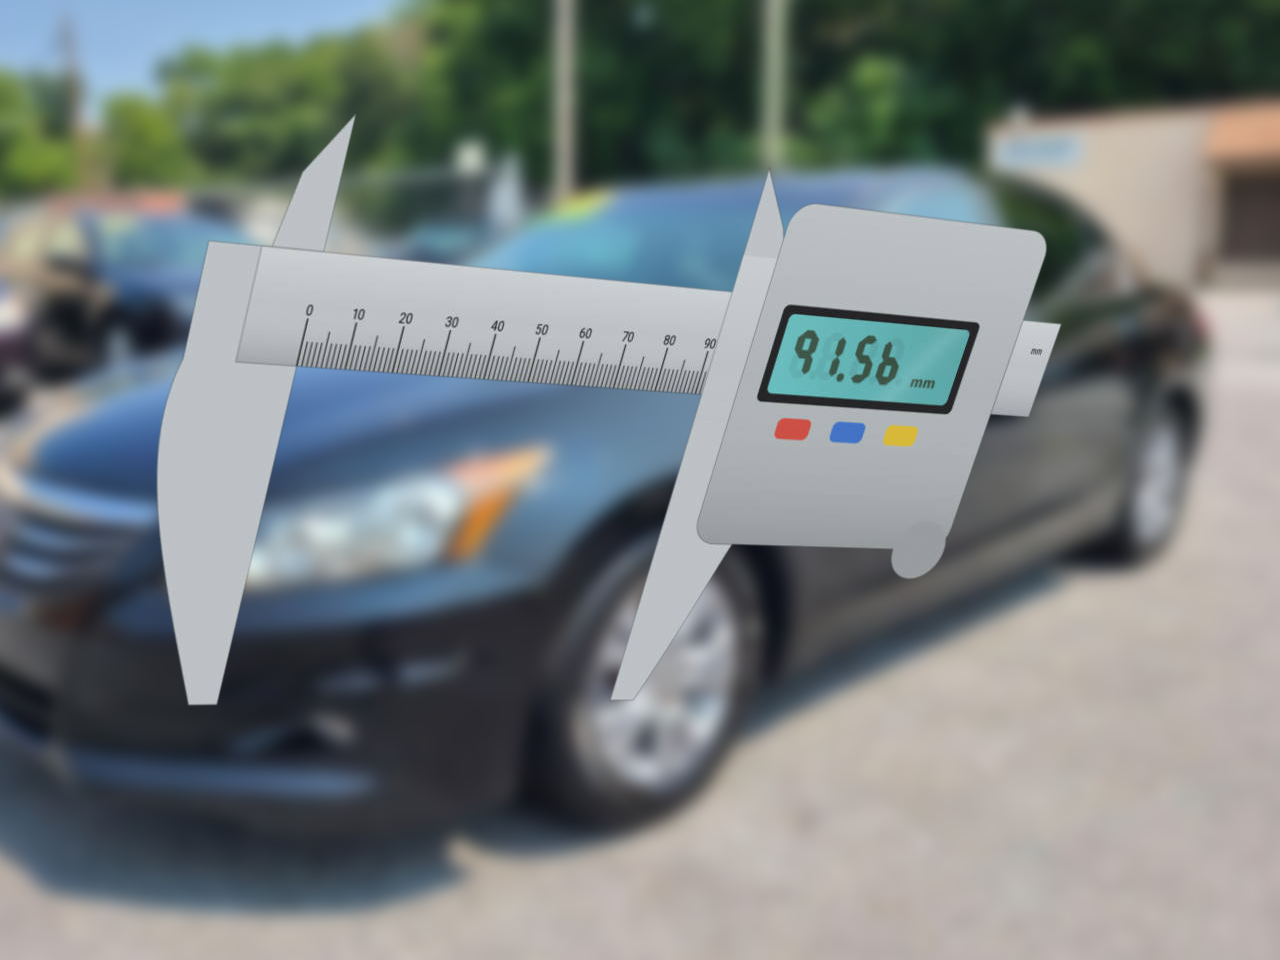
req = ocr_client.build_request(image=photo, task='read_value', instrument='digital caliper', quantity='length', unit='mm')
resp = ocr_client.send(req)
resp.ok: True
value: 91.56 mm
